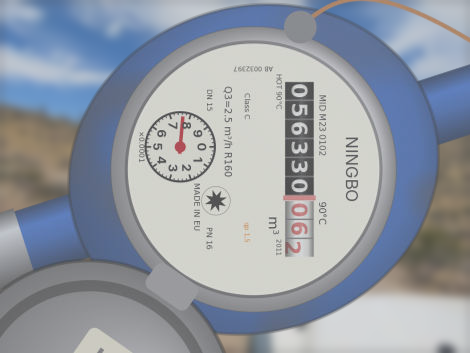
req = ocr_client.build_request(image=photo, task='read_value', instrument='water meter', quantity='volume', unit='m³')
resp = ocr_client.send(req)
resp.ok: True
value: 56330.0617 m³
